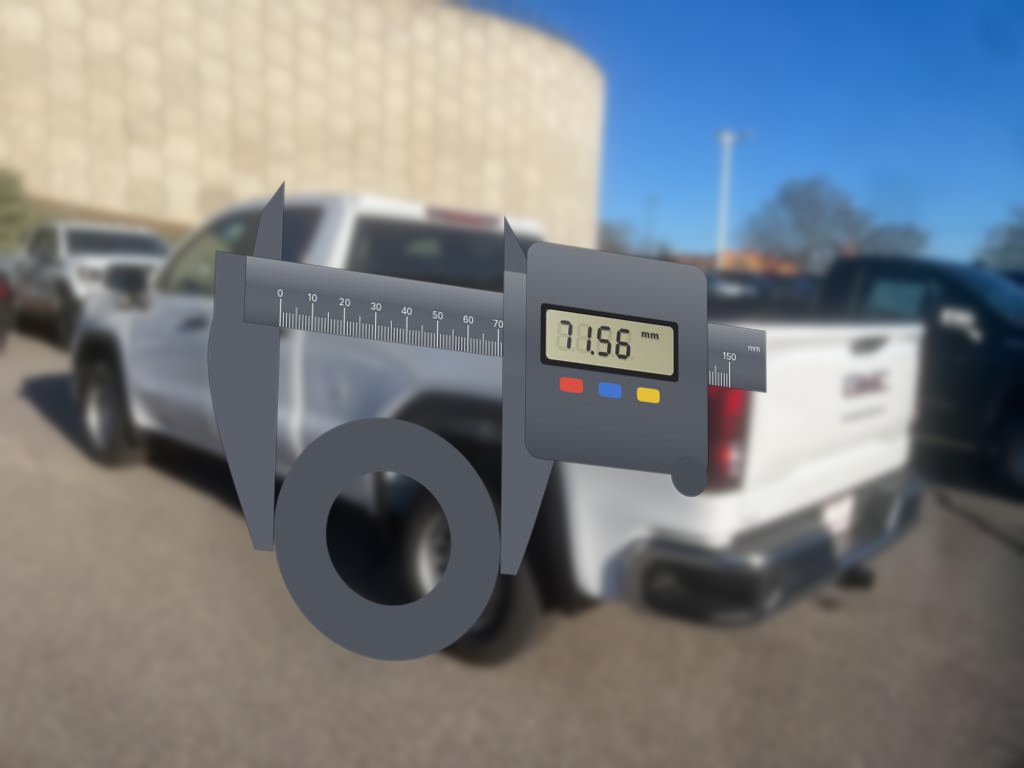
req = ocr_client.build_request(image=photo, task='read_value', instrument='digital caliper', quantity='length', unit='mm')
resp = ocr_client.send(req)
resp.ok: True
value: 71.56 mm
